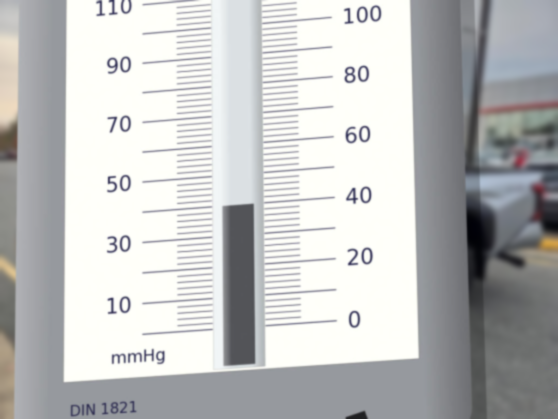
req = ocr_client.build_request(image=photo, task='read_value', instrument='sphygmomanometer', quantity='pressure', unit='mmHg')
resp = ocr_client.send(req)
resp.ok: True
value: 40 mmHg
